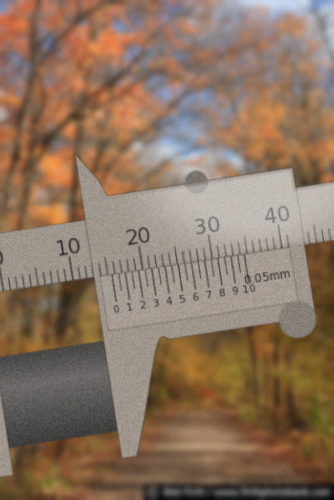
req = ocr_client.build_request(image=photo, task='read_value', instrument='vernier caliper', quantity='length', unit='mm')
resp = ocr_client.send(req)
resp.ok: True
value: 15.6 mm
